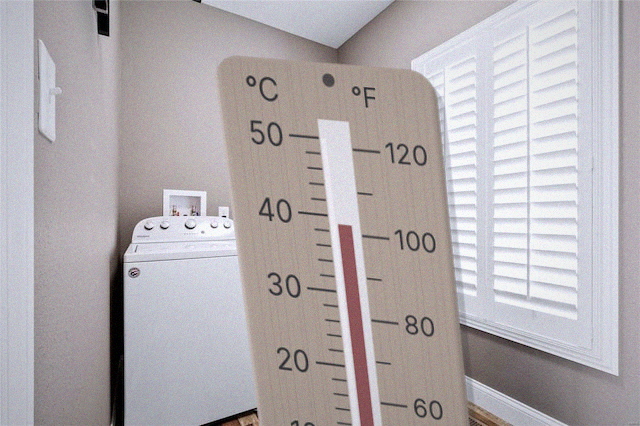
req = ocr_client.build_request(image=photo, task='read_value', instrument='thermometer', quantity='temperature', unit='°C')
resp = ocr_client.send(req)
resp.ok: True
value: 39 °C
